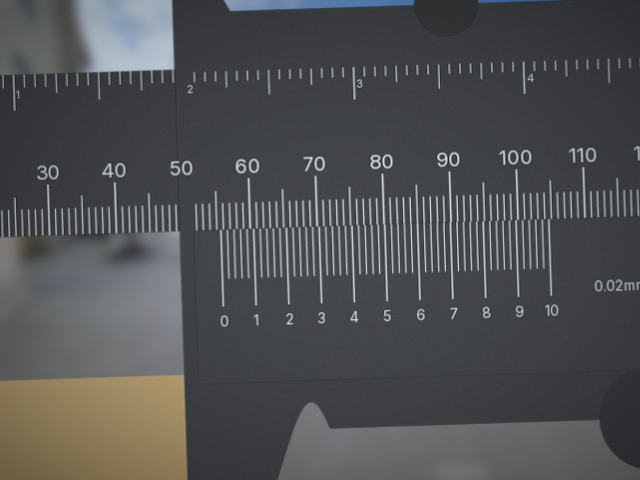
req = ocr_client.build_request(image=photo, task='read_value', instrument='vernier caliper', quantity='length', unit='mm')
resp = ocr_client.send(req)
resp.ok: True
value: 55.6 mm
